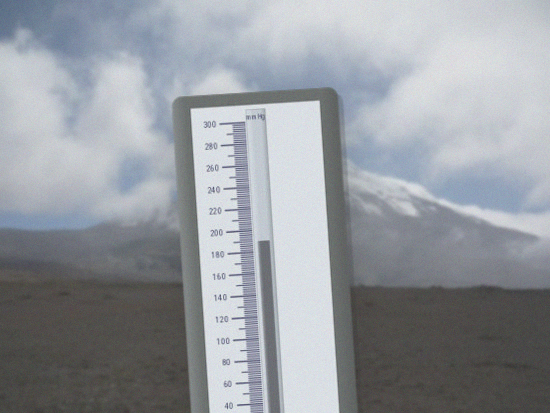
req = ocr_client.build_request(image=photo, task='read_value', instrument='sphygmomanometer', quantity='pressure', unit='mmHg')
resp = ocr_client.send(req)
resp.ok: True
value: 190 mmHg
